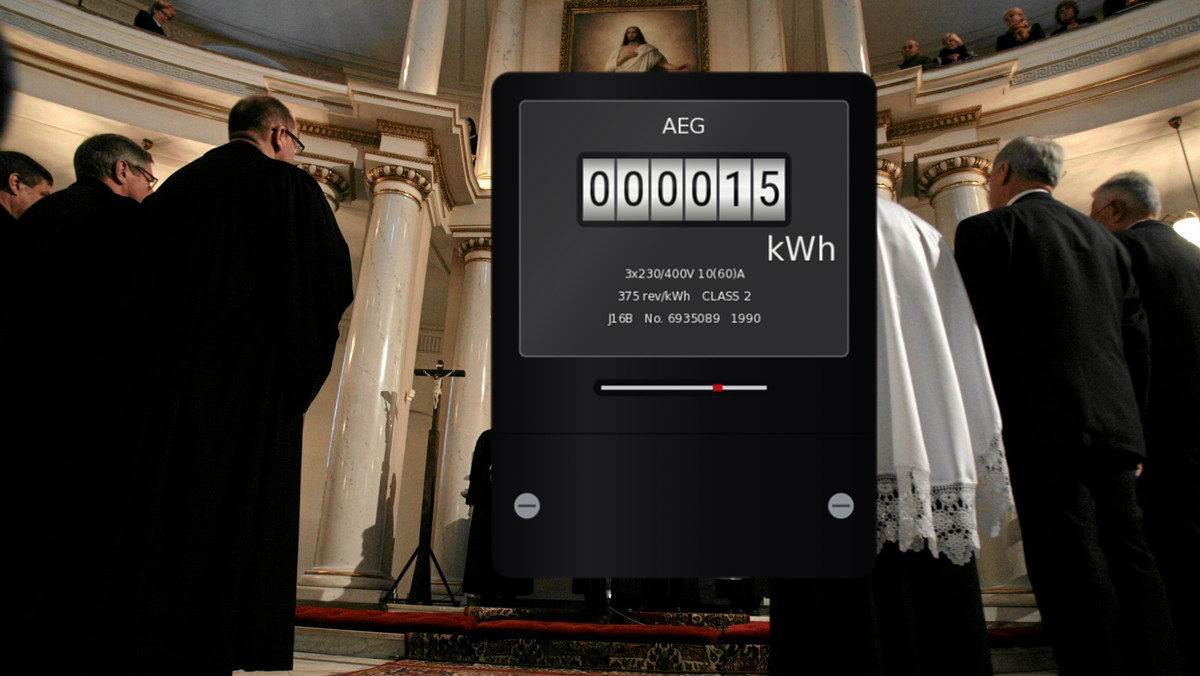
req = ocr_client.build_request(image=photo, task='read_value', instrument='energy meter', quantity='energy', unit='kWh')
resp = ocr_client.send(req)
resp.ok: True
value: 15 kWh
